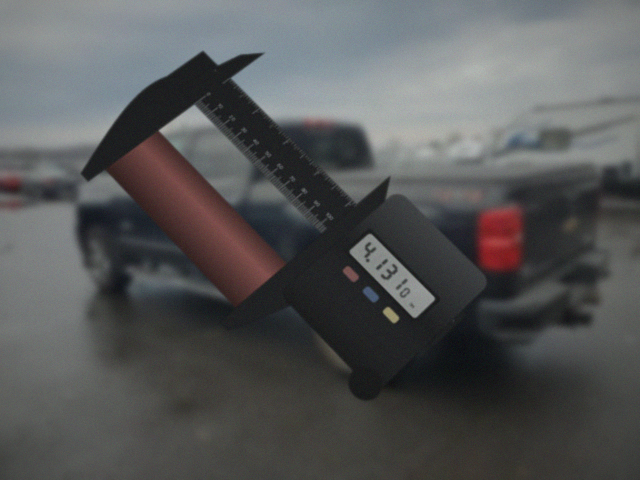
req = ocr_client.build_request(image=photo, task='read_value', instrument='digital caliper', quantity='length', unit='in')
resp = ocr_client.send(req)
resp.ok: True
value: 4.1310 in
